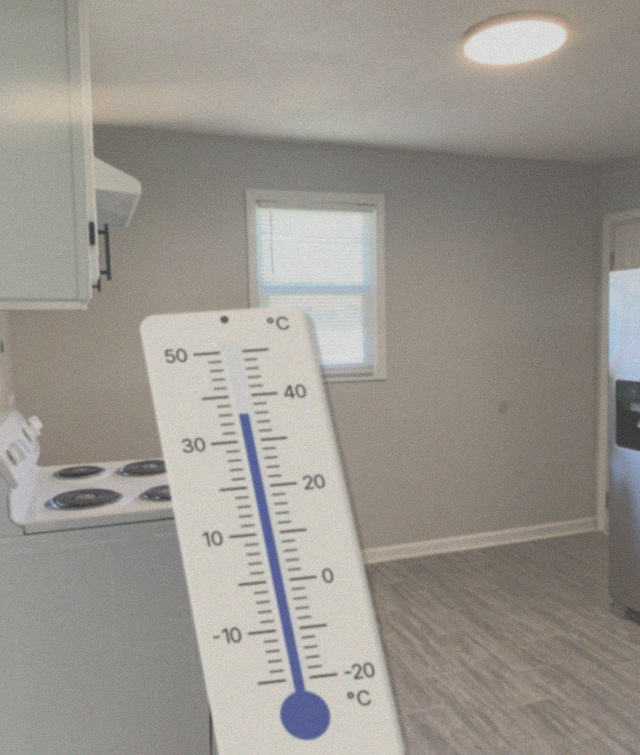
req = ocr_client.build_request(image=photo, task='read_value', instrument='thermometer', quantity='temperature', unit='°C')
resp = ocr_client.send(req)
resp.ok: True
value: 36 °C
